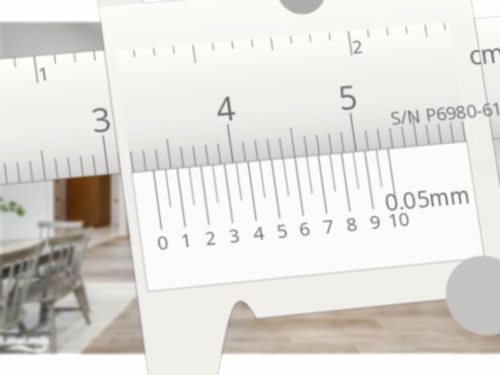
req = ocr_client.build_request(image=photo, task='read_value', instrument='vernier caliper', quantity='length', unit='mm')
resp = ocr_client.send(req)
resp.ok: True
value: 33.6 mm
